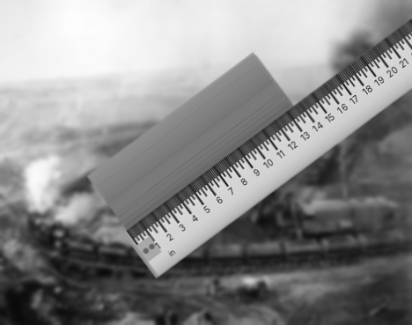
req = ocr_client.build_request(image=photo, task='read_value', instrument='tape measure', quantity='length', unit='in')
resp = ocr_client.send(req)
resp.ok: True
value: 13.5 in
